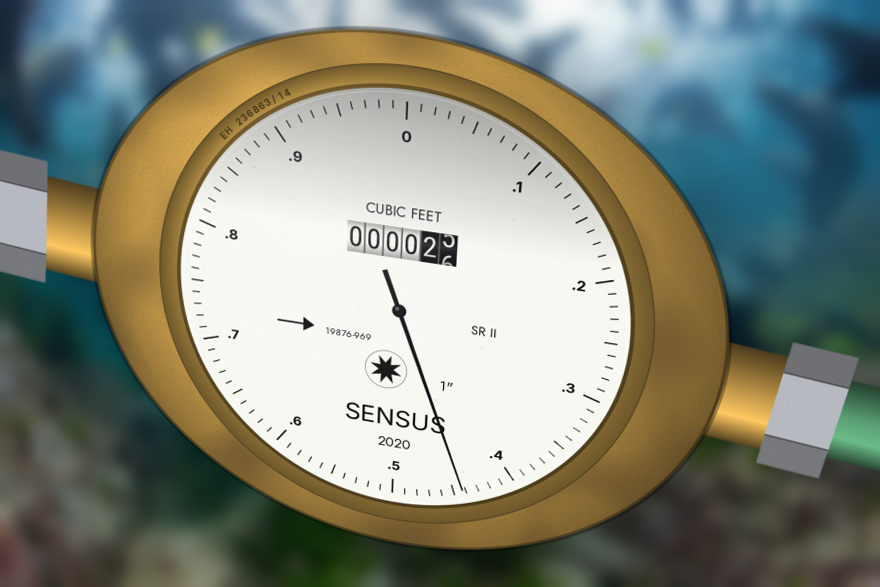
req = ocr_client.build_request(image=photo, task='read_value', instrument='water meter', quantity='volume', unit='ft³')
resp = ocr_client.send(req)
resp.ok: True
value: 25.44 ft³
